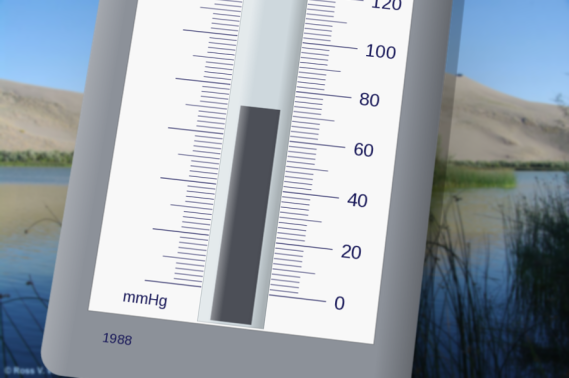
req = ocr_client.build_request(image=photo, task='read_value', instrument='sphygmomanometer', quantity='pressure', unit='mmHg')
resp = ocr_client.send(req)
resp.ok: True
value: 72 mmHg
